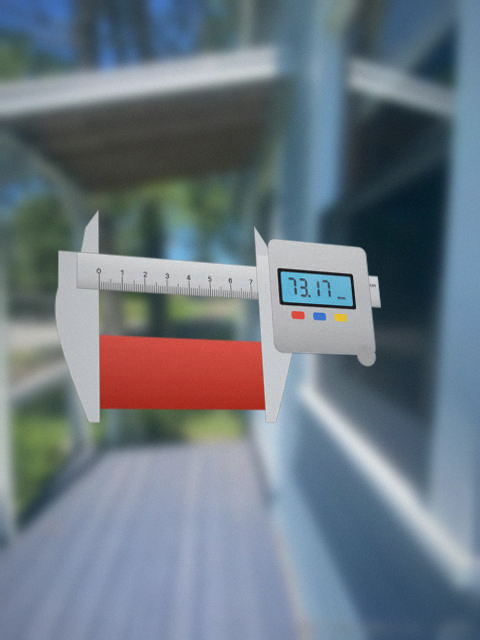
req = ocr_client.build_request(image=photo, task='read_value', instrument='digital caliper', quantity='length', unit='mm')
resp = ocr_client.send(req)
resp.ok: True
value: 73.17 mm
